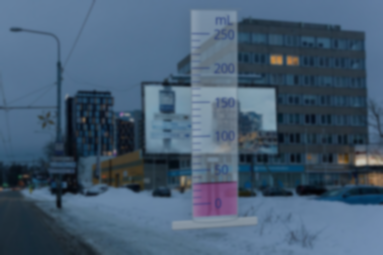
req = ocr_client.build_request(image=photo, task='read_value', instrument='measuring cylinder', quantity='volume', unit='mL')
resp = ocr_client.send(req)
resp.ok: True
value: 30 mL
